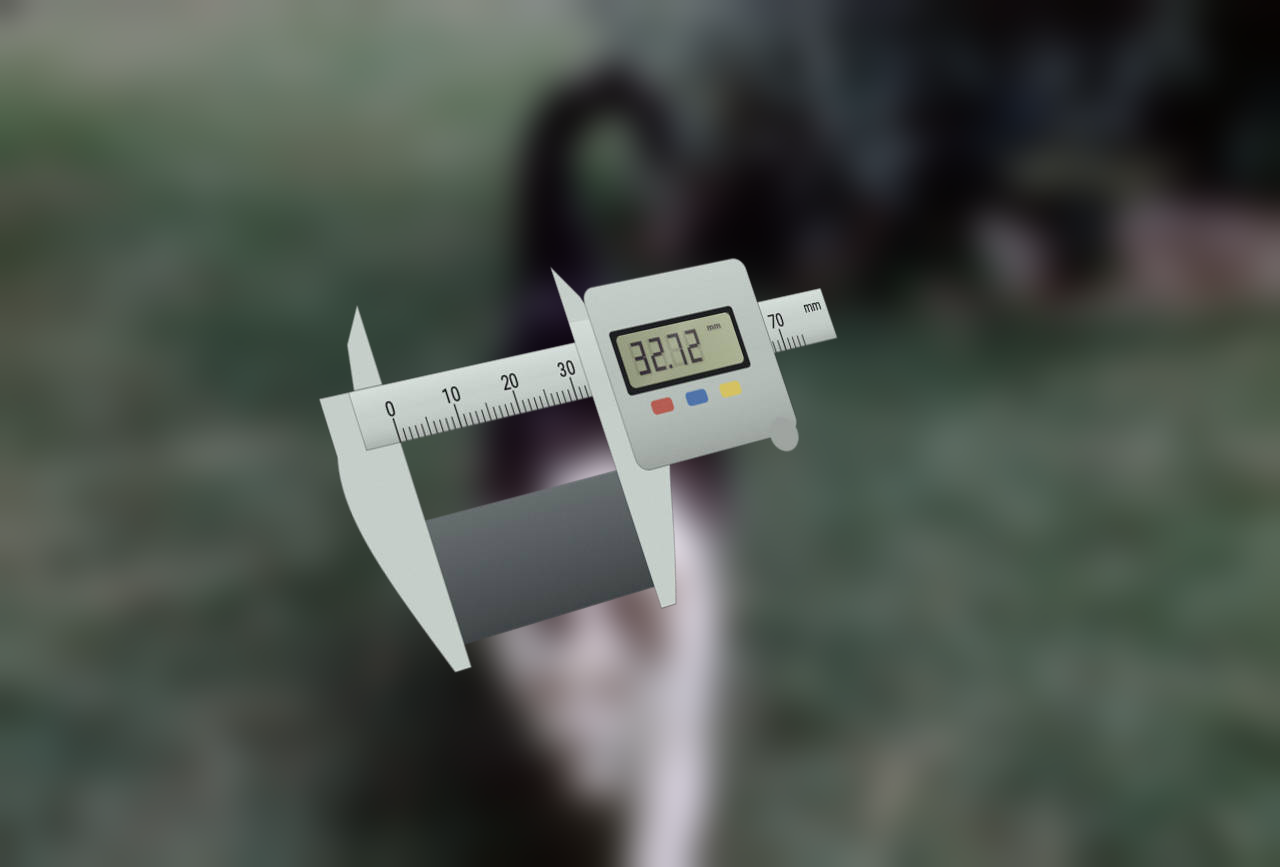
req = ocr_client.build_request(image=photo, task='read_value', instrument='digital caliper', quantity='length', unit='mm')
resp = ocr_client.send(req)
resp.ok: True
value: 32.72 mm
